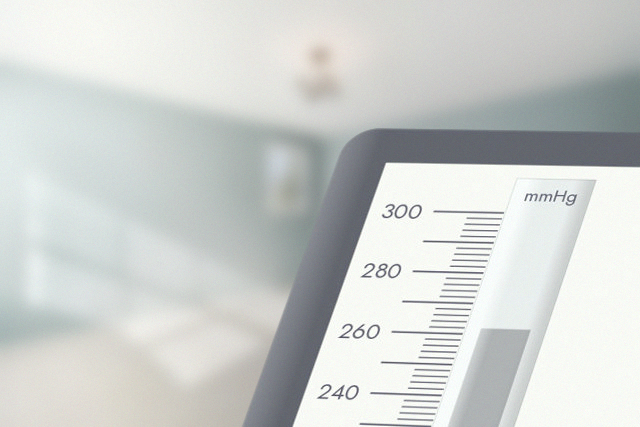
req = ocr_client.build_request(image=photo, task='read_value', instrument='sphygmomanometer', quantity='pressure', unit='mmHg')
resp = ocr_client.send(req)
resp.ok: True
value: 262 mmHg
